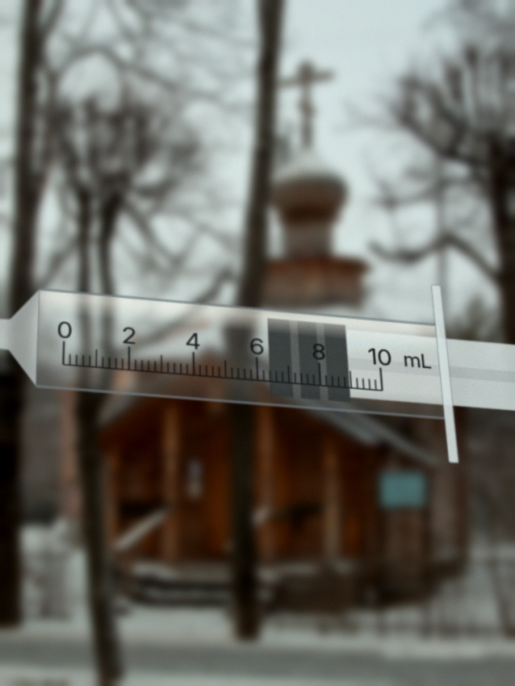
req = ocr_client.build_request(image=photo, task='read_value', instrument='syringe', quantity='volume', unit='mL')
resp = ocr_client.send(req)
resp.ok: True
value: 6.4 mL
